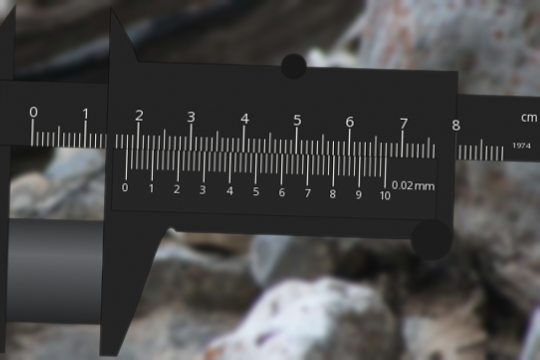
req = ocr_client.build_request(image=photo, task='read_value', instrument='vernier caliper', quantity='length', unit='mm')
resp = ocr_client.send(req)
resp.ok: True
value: 18.0 mm
